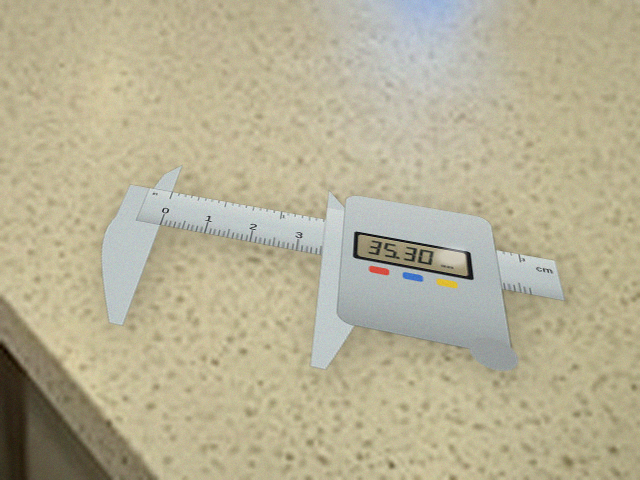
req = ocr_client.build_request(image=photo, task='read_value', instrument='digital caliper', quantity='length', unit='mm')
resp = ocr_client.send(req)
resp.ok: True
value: 35.30 mm
